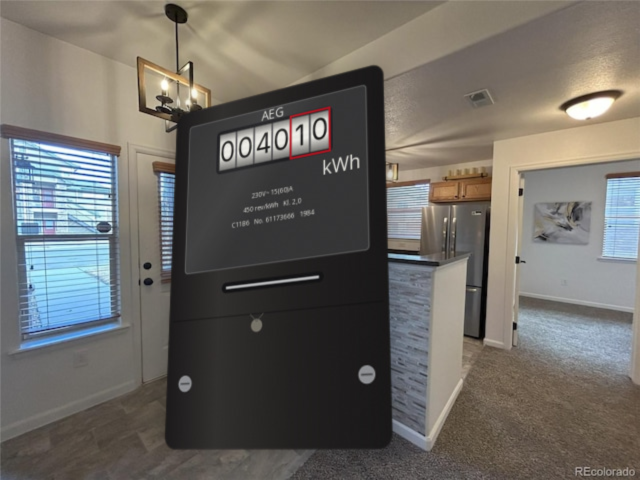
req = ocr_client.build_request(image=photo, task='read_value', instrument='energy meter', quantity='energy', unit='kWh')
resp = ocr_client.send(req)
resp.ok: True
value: 40.10 kWh
